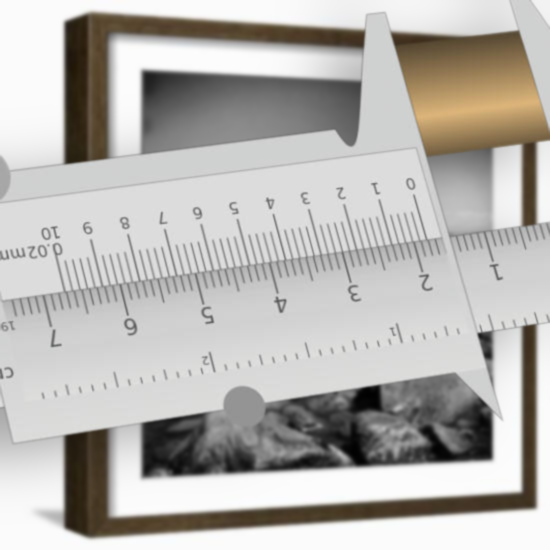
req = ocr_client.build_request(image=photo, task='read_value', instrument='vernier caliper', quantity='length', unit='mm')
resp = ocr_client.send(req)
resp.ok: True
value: 18.2 mm
